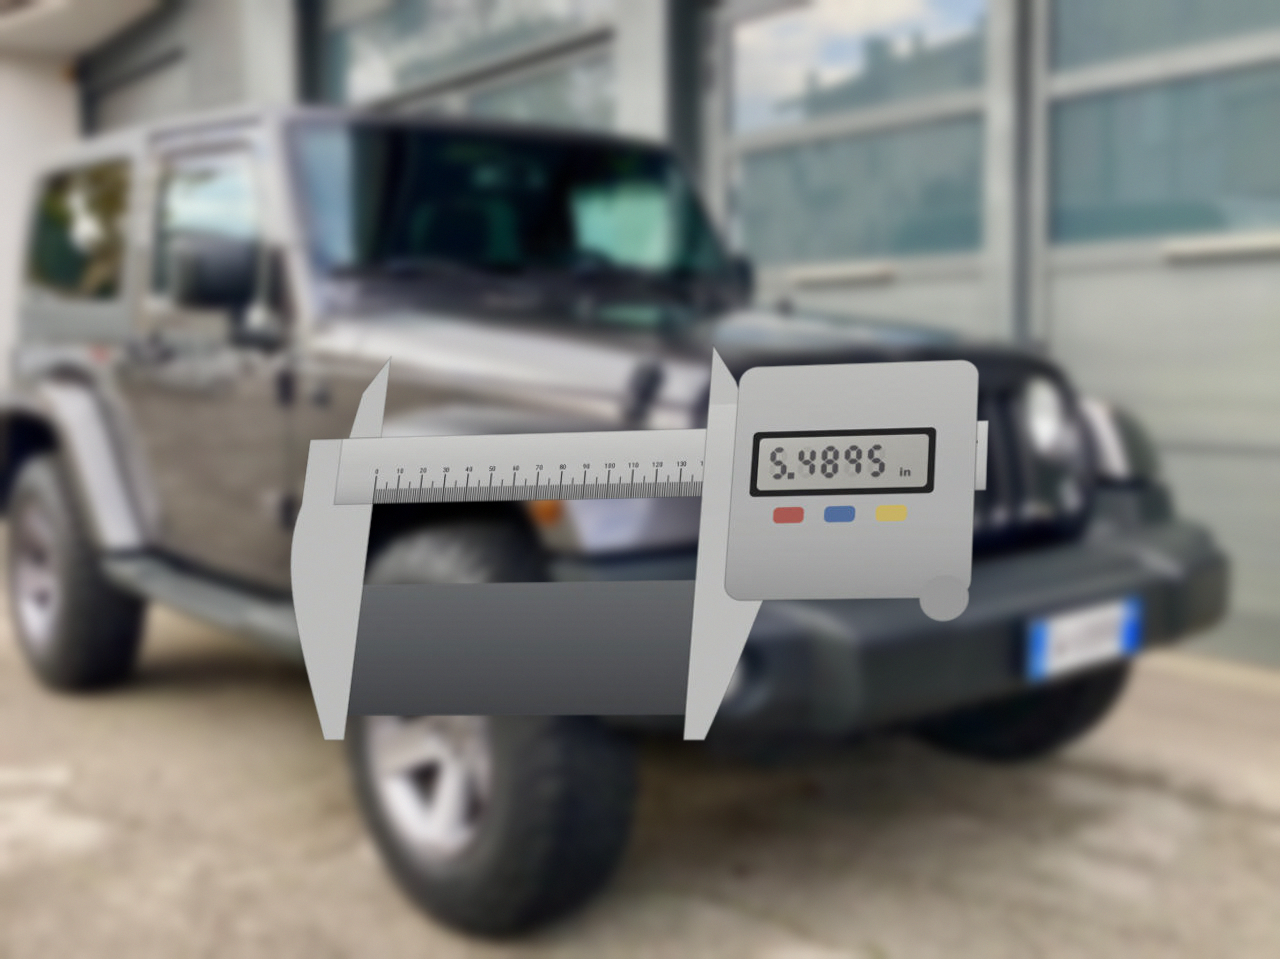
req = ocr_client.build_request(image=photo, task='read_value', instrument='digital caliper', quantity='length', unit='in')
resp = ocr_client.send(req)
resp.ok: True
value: 5.4895 in
